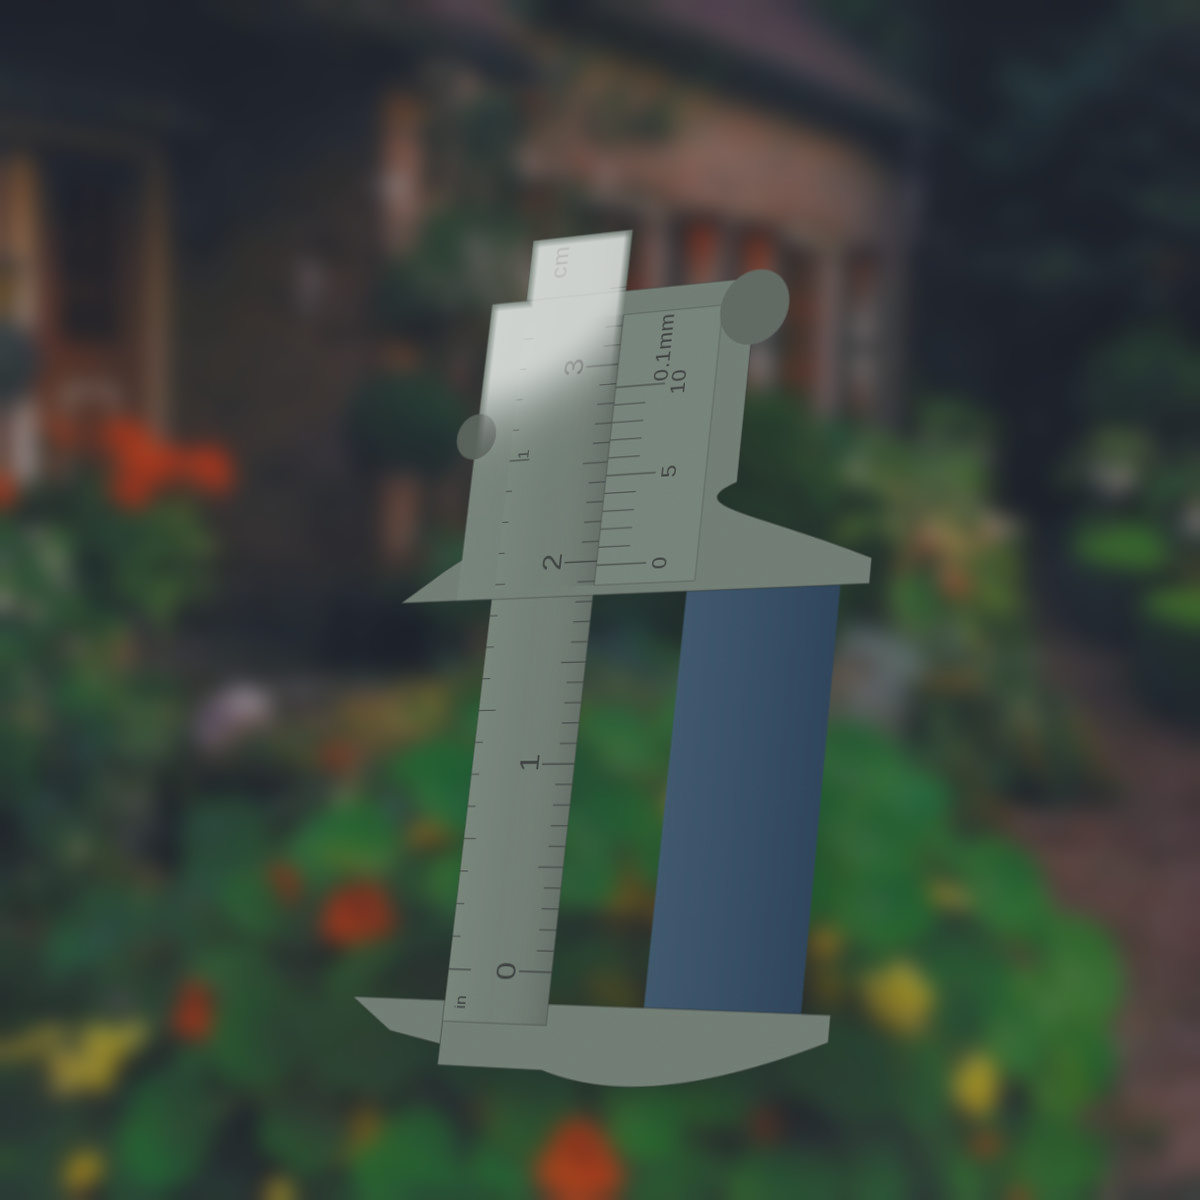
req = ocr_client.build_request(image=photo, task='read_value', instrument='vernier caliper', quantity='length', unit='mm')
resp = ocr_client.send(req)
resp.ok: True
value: 19.8 mm
